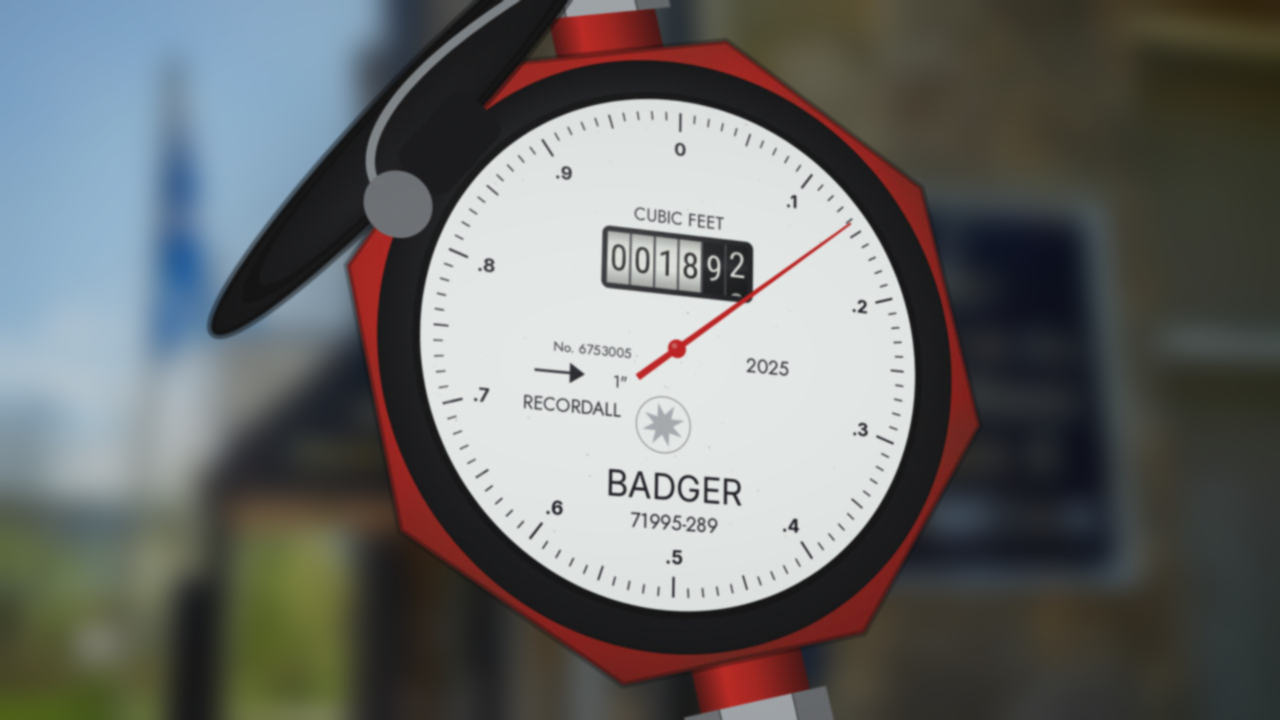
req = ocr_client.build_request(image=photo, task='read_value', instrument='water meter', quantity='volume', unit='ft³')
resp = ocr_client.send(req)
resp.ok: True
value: 1892.14 ft³
